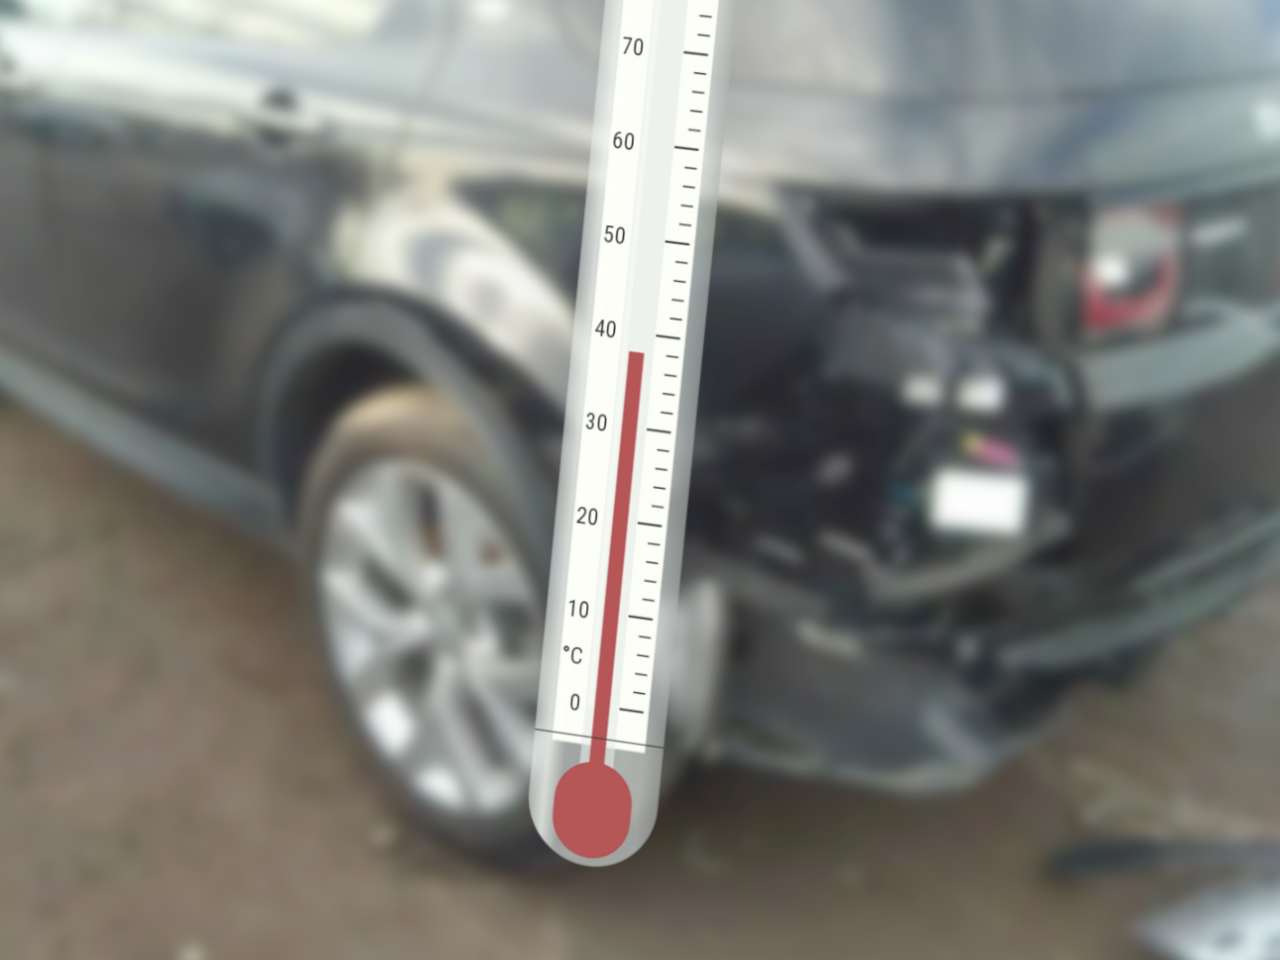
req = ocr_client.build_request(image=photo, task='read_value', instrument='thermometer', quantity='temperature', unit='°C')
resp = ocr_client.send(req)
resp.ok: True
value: 38 °C
